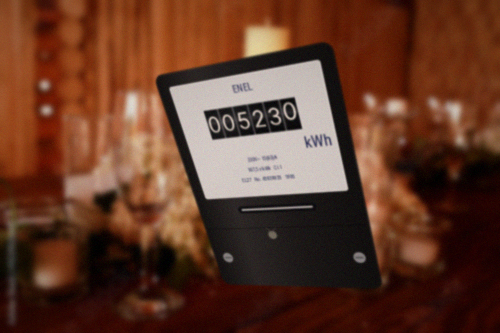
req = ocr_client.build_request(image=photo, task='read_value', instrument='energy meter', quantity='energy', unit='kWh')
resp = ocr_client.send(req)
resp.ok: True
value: 5230 kWh
